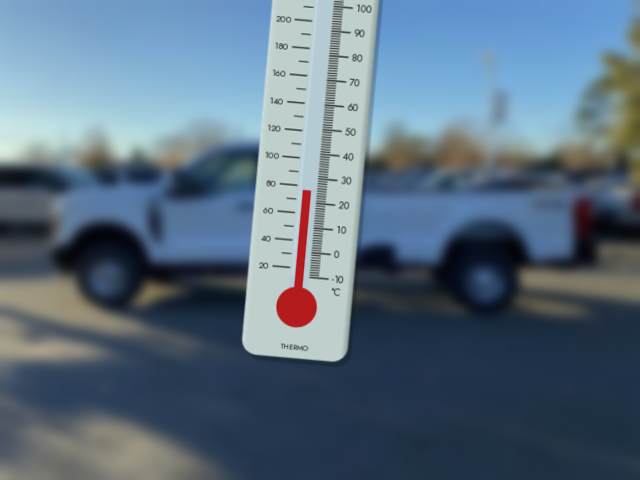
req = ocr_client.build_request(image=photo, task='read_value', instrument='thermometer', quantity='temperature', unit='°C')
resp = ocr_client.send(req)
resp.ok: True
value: 25 °C
